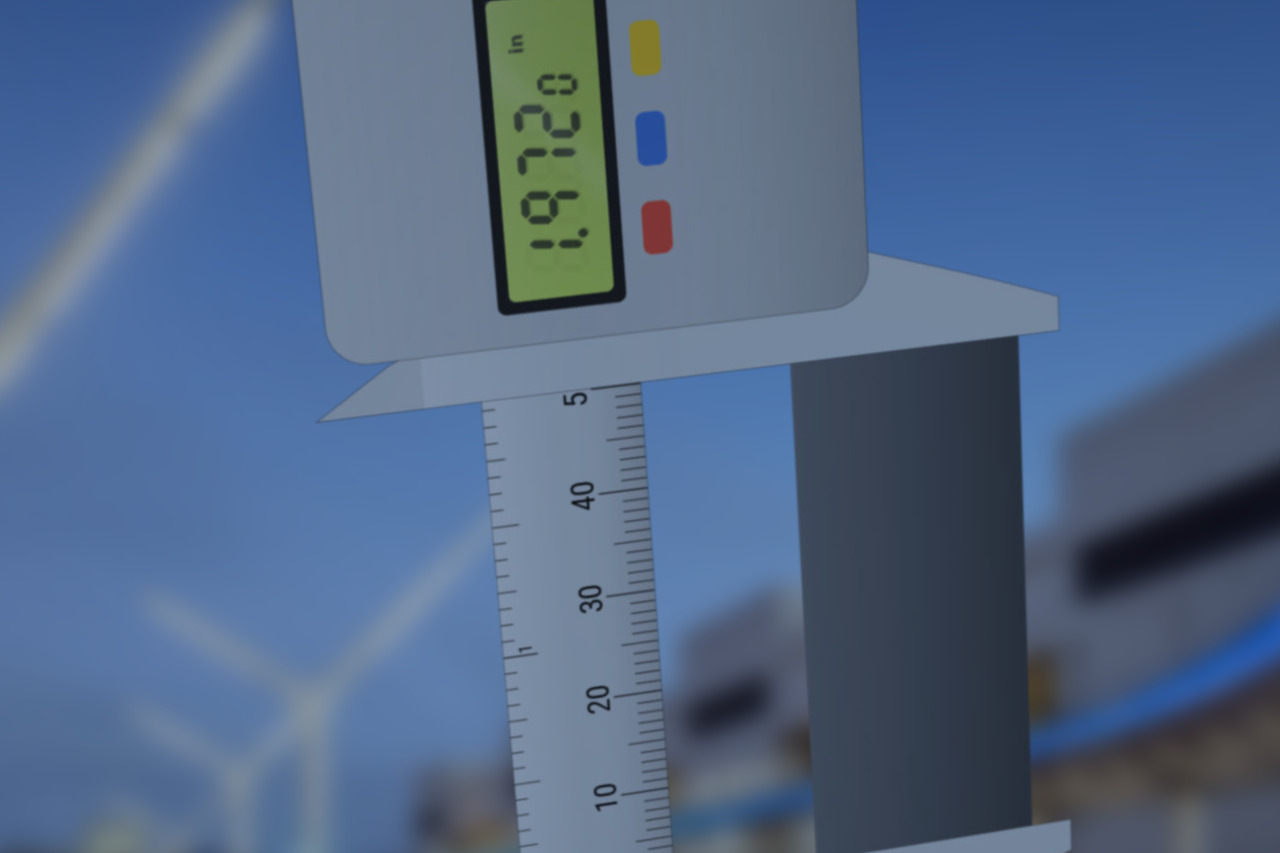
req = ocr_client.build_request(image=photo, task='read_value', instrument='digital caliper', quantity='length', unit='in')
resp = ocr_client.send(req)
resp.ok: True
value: 1.9720 in
